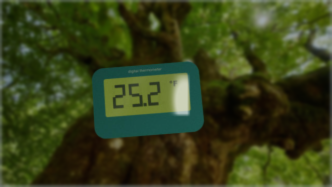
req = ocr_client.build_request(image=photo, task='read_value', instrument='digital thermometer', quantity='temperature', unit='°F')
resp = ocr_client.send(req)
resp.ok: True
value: 25.2 °F
